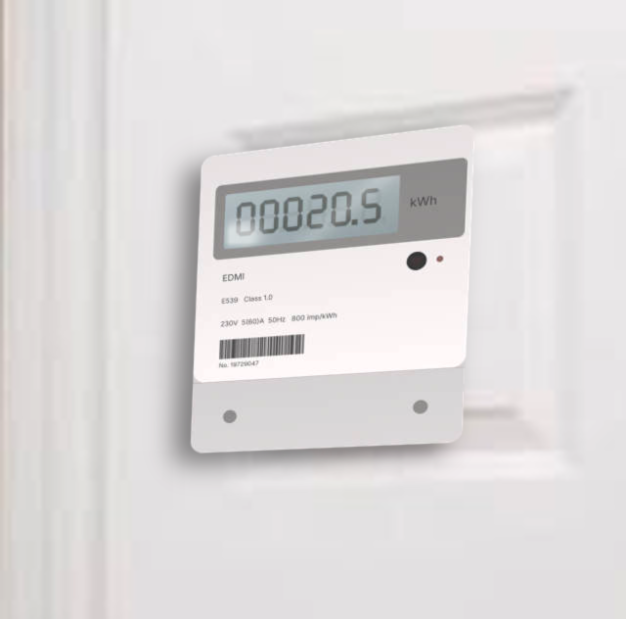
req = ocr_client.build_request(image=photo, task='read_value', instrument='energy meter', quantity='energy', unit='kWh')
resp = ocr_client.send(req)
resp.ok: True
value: 20.5 kWh
